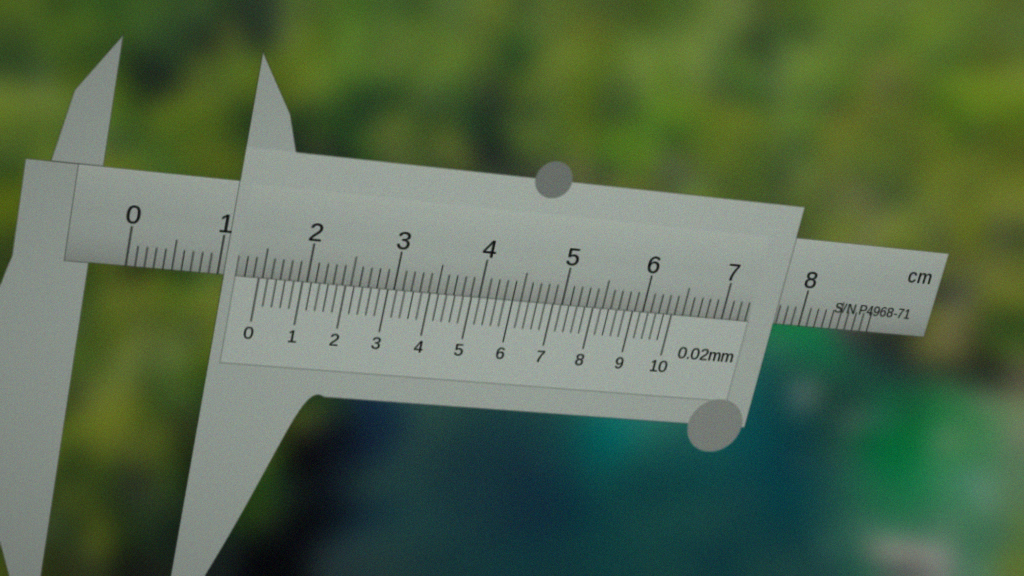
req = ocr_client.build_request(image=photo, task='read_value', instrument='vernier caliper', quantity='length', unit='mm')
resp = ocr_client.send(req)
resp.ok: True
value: 14.6 mm
